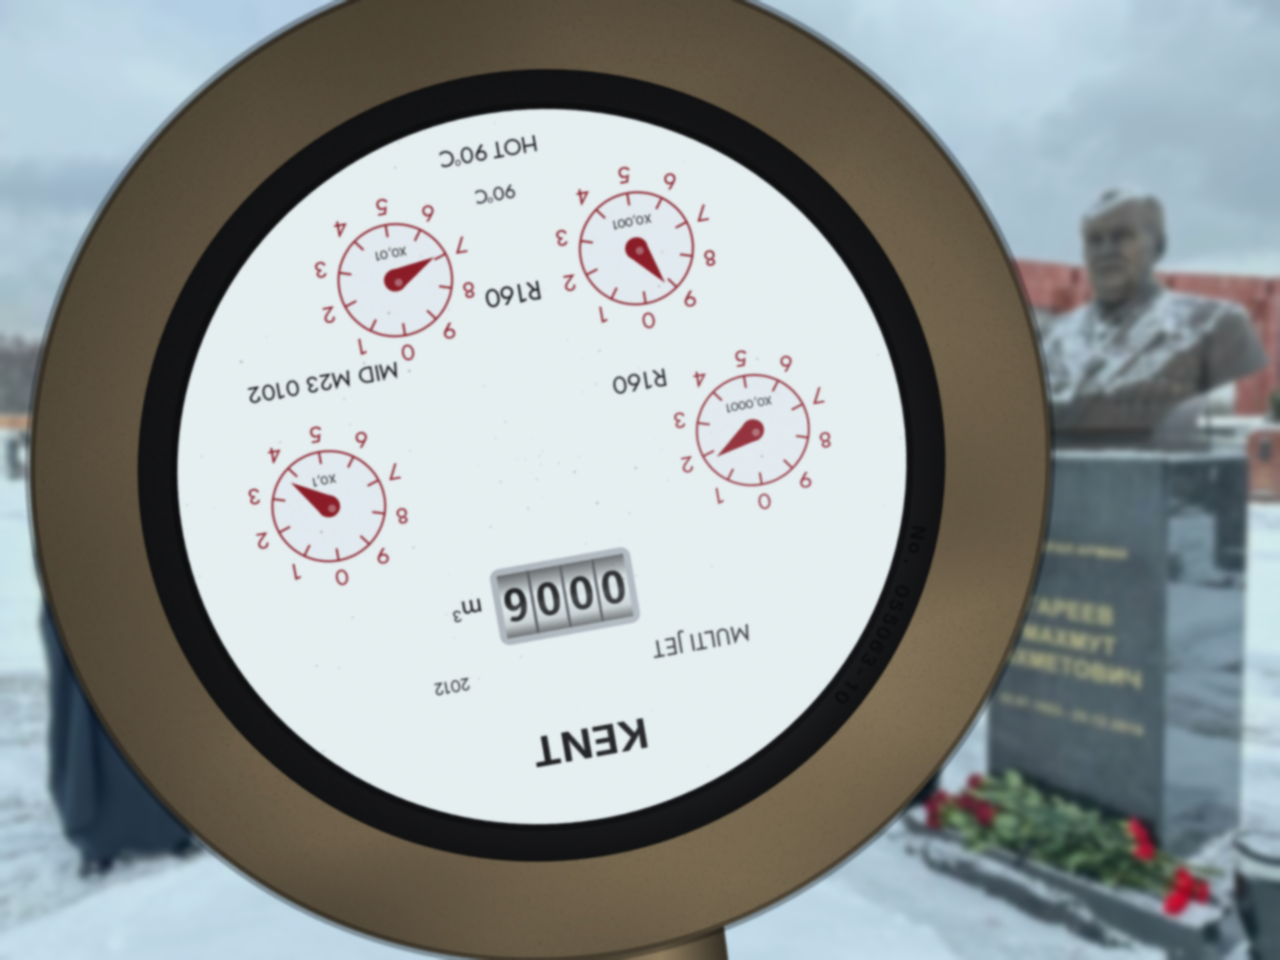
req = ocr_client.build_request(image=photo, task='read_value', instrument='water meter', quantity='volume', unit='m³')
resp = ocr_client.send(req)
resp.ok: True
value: 6.3691 m³
